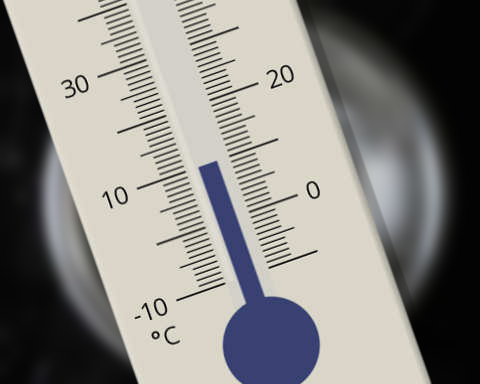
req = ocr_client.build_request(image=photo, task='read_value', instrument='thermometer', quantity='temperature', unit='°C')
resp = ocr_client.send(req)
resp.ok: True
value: 10 °C
